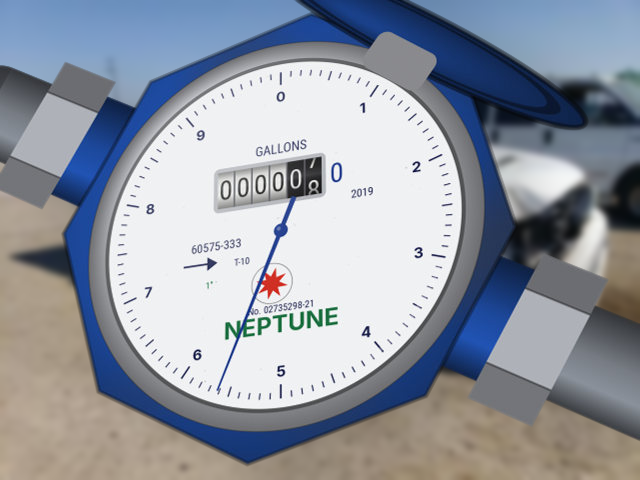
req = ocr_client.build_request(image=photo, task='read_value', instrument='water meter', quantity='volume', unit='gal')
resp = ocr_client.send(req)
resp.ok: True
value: 75.6 gal
